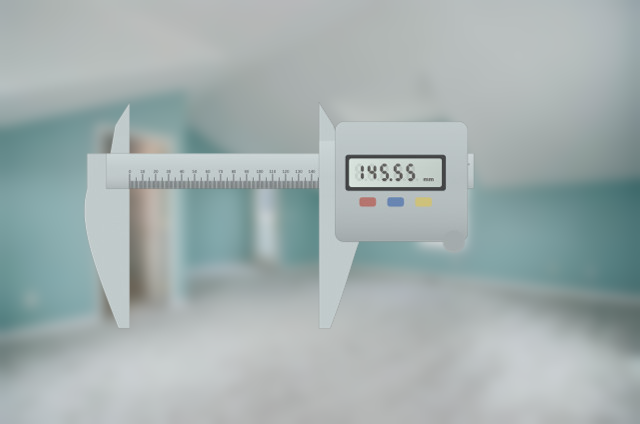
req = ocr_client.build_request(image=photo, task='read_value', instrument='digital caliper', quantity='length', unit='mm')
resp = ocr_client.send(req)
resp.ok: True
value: 145.55 mm
